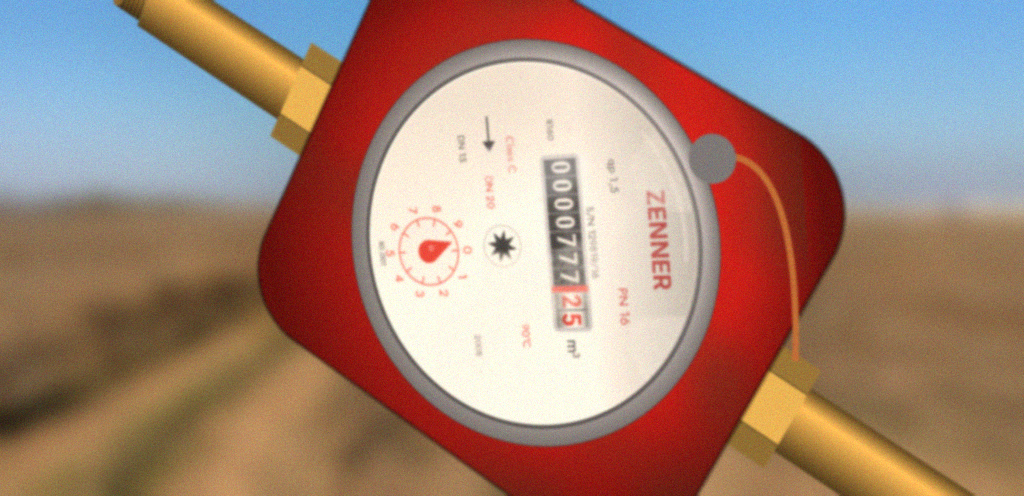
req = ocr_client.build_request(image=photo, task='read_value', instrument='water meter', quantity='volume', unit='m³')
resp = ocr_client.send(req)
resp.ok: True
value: 777.249 m³
